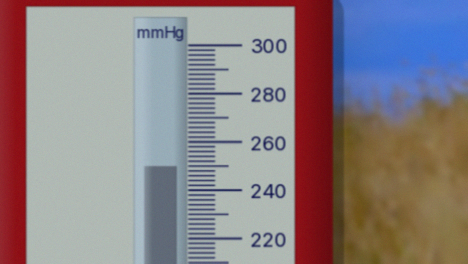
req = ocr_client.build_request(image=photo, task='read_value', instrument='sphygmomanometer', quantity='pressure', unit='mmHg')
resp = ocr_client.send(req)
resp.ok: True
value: 250 mmHg
